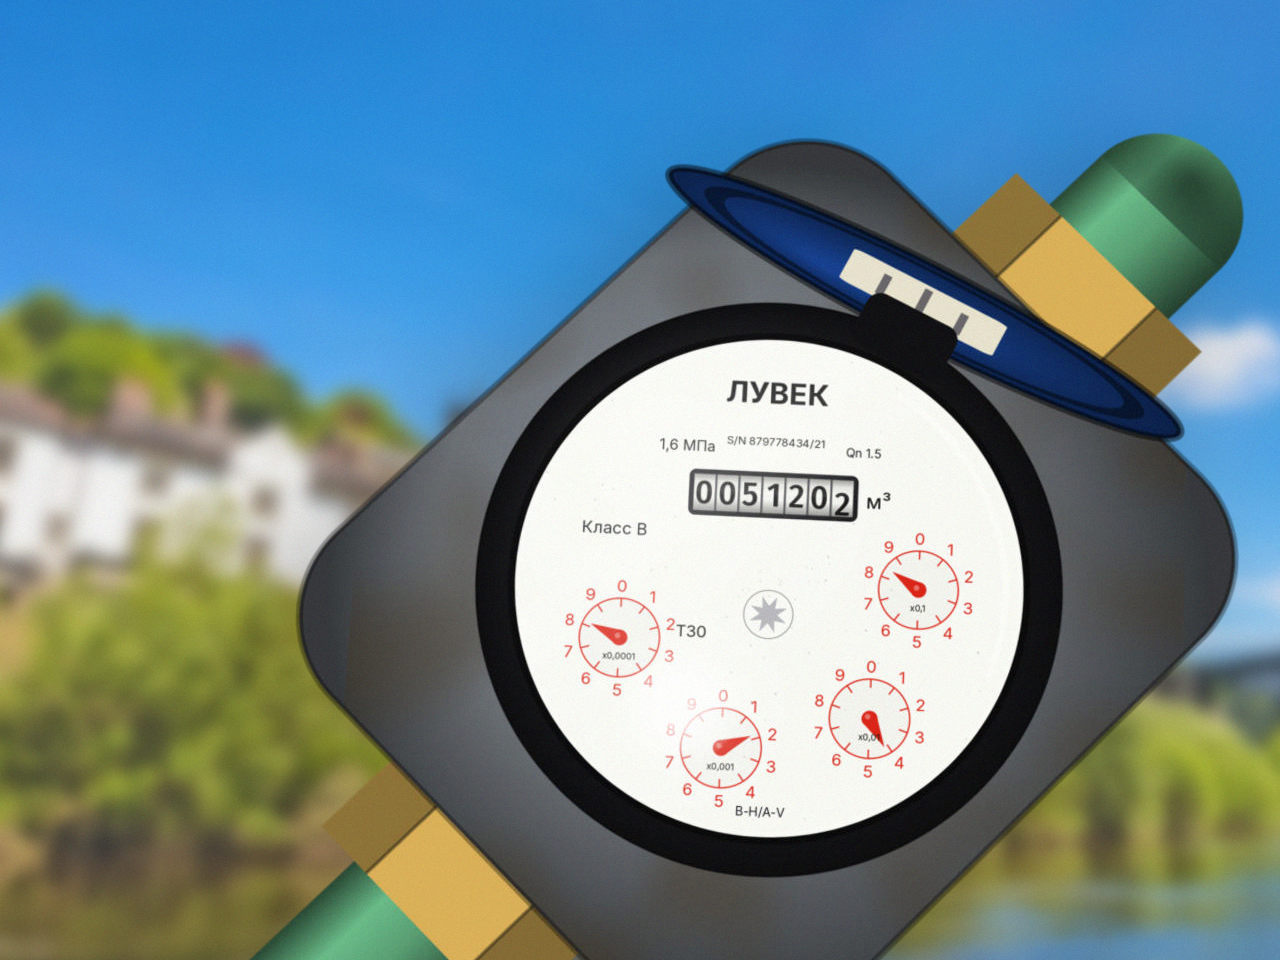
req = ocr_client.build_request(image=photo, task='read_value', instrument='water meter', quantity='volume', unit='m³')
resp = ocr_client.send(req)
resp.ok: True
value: 51201.8418 m³
